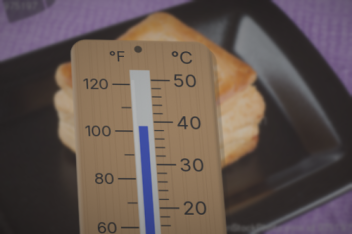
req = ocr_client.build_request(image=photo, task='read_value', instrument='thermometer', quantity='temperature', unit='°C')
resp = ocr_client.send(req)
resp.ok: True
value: 39 °C
